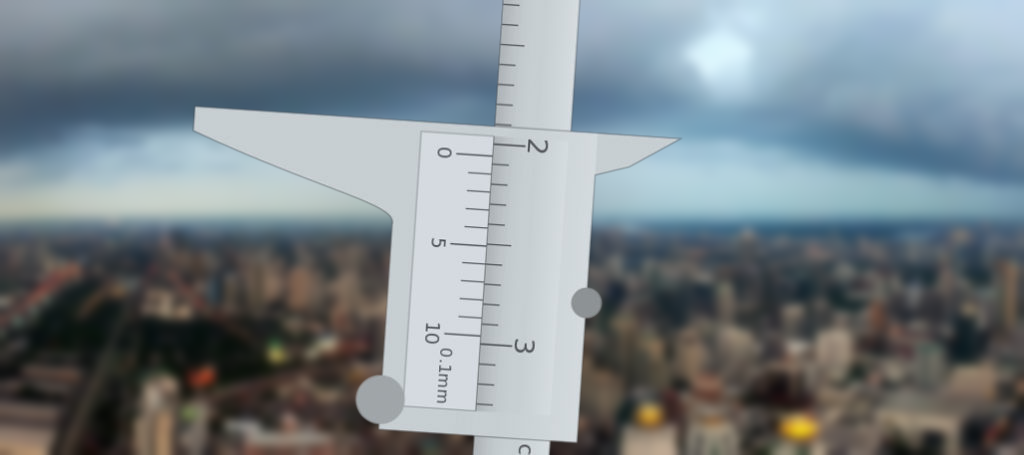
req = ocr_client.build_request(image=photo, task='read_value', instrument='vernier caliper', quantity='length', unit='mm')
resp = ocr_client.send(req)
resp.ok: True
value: 20.6 mm
